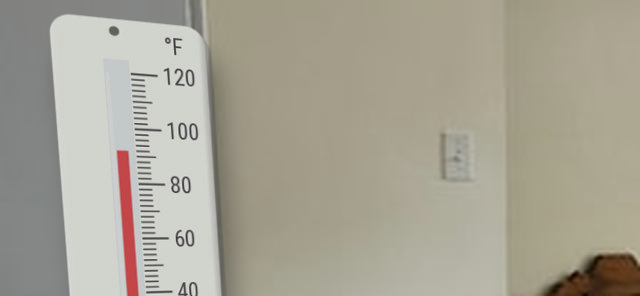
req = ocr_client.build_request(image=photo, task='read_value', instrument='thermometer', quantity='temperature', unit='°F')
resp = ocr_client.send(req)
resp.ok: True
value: 92 °F
